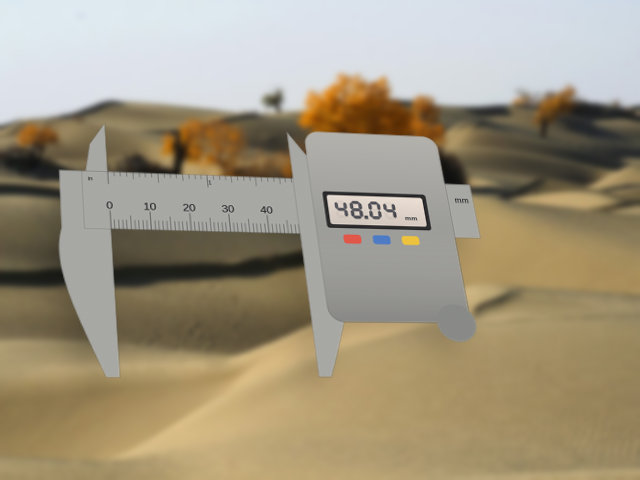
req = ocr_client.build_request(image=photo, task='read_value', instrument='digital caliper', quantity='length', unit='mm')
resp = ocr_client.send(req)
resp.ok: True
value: 48.04 mm
